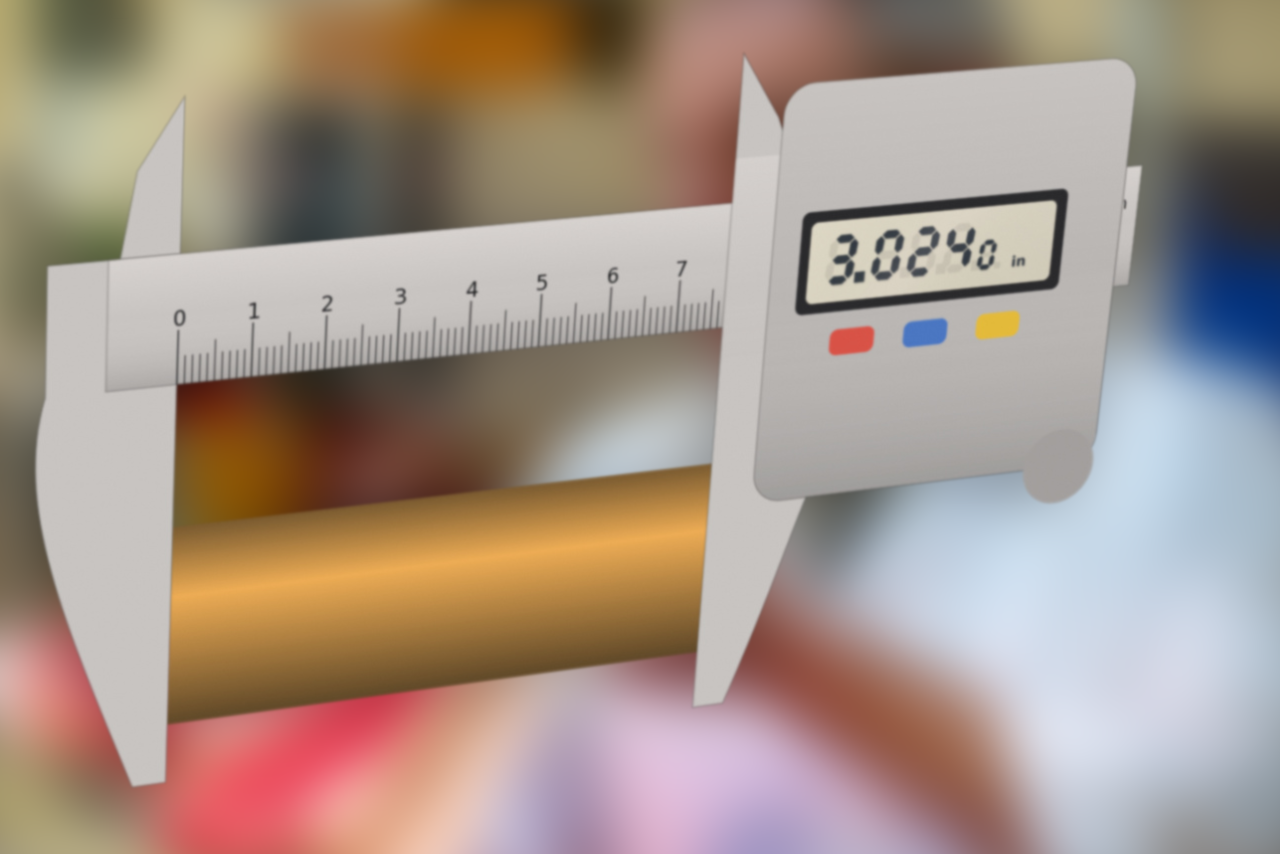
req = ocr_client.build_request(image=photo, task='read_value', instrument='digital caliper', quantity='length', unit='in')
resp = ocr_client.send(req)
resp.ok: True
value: 3.0240 in
